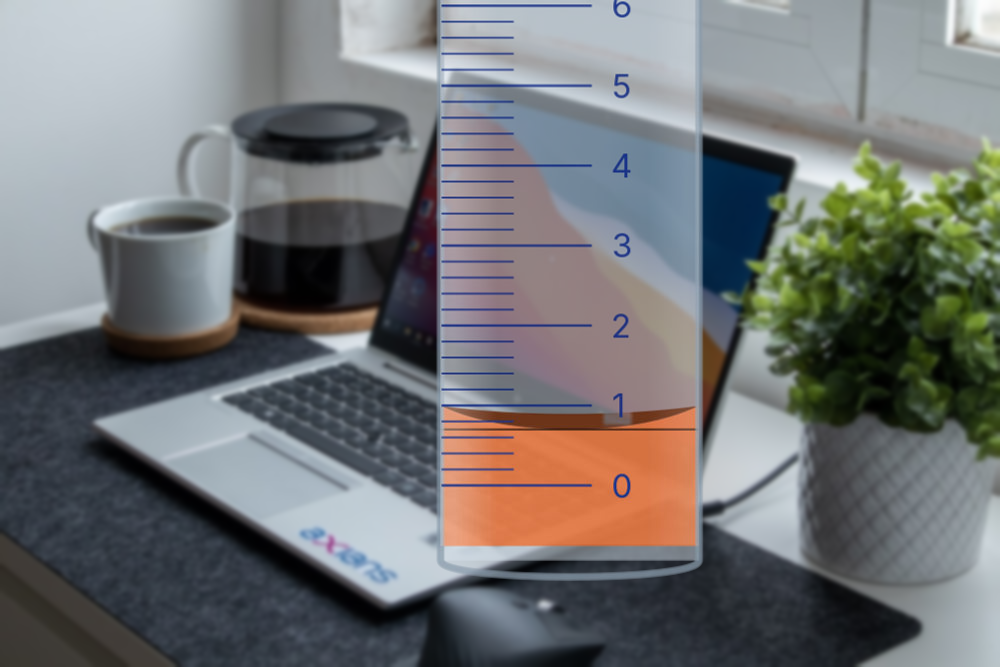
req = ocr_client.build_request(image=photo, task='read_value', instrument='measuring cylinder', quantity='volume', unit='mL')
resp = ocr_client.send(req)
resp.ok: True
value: 0.7 mL
